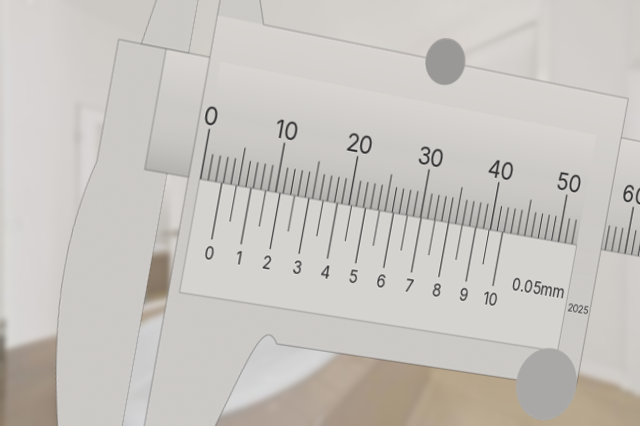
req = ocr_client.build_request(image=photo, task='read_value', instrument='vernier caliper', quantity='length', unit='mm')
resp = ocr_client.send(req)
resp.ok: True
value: 2.8 mm
